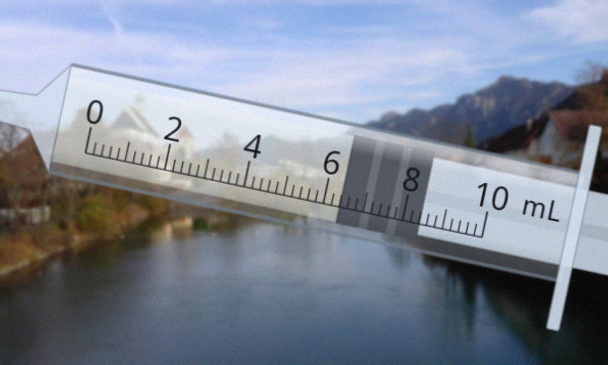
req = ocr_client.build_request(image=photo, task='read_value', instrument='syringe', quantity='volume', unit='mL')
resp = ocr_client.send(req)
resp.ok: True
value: 6.4 mL
